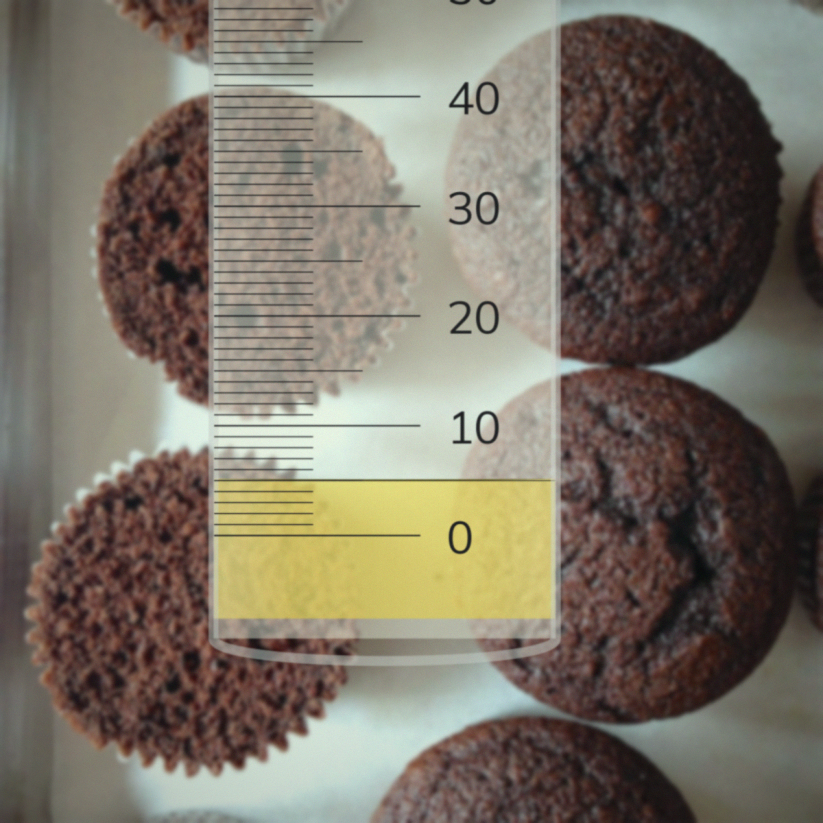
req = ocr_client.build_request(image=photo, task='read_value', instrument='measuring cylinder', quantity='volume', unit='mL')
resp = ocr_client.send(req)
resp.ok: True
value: 5 mL
